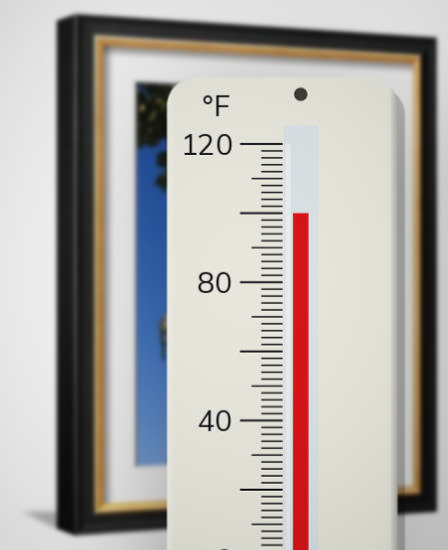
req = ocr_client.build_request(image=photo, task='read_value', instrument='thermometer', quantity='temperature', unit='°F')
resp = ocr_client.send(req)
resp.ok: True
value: 100 °F
